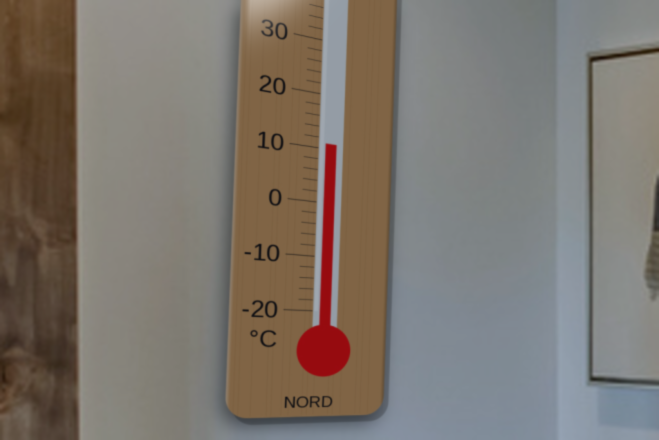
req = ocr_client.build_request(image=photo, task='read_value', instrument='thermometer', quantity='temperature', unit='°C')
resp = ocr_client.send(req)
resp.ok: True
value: 11 °C
